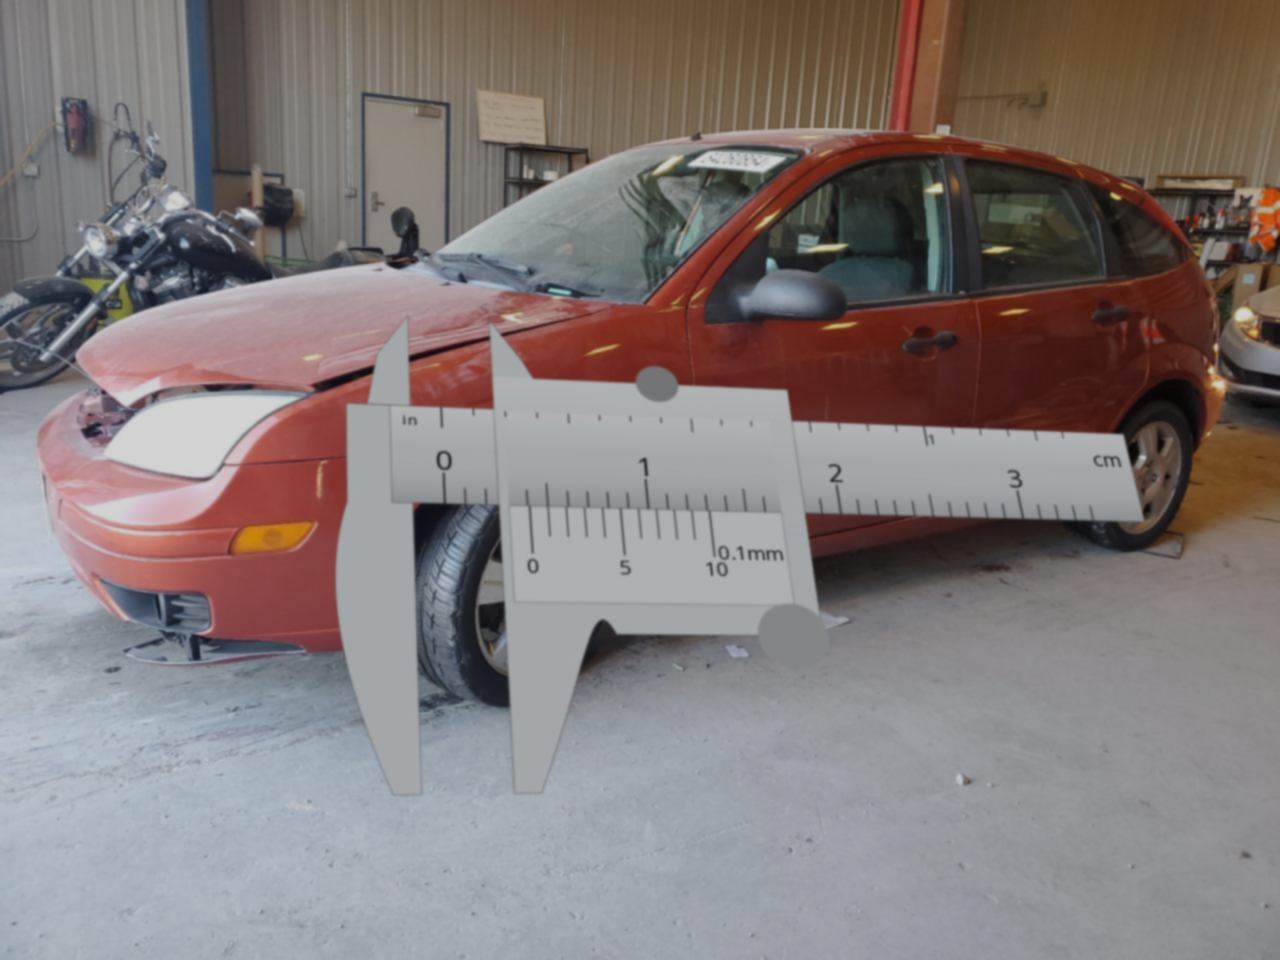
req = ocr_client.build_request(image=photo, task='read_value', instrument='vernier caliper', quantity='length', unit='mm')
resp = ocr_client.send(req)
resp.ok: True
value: 4.1 mm
